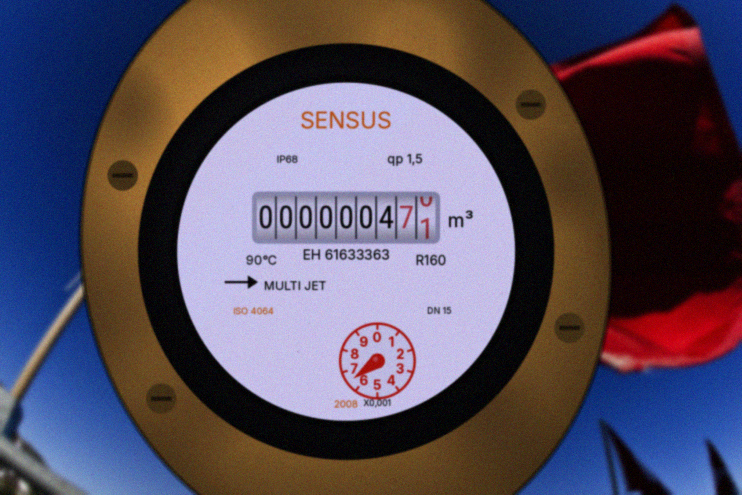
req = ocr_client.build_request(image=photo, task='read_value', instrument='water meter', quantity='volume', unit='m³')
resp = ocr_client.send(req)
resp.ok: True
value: 4.706 m³
